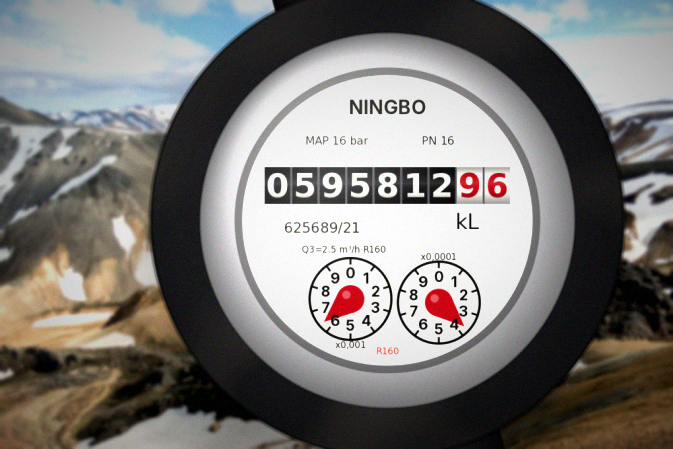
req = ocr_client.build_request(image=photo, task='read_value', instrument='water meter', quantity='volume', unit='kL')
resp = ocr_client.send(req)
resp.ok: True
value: 595812.9663 kL
